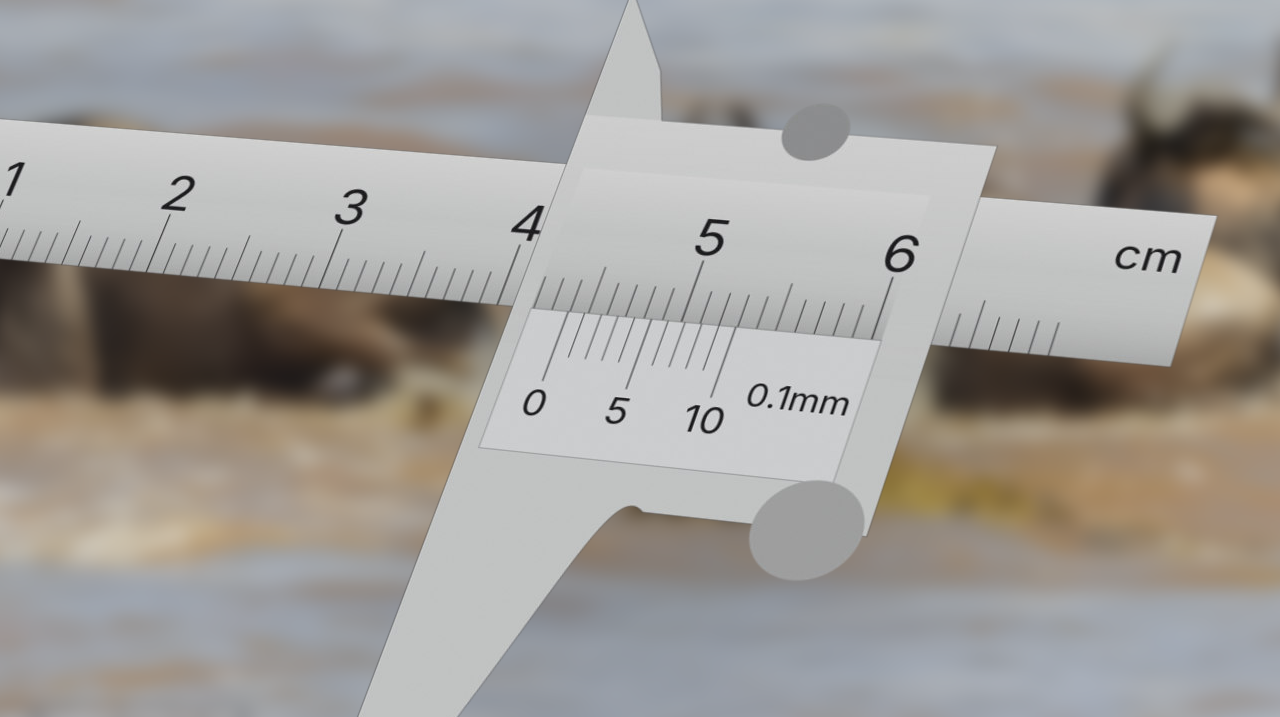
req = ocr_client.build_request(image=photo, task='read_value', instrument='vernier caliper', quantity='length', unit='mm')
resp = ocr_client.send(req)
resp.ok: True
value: 43.9 mm
